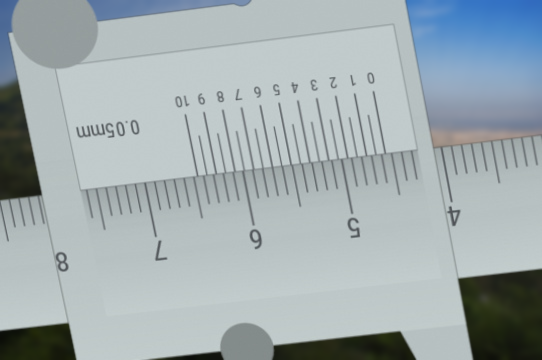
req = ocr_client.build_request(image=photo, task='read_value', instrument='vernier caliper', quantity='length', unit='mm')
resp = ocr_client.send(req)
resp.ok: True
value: 45.6 mm
